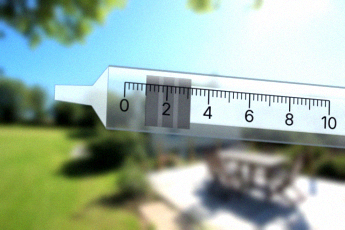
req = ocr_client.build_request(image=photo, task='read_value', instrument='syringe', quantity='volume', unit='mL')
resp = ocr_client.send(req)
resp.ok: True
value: 1 mL
